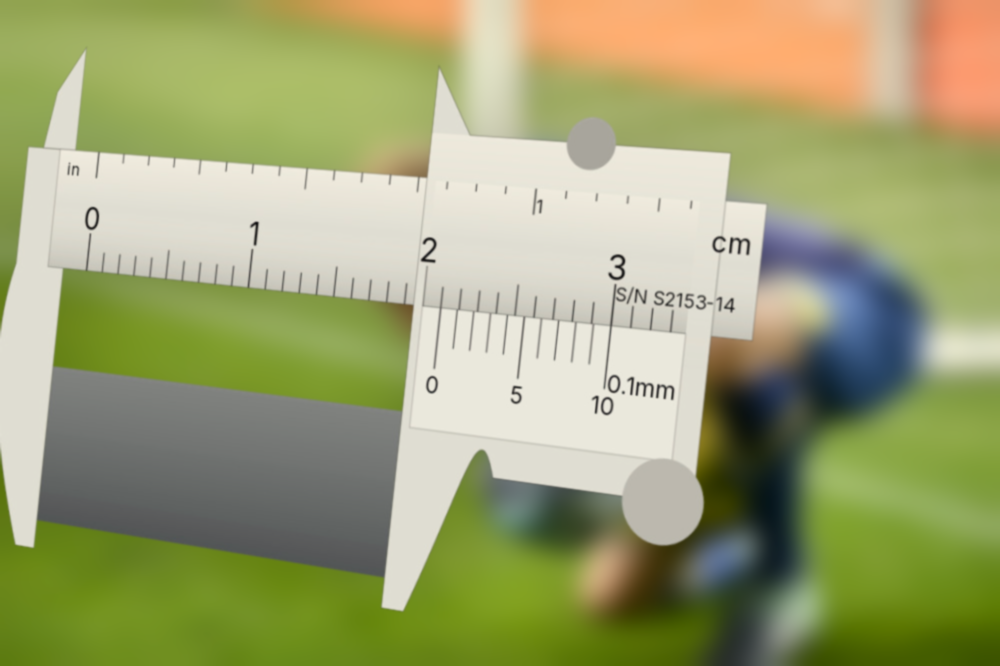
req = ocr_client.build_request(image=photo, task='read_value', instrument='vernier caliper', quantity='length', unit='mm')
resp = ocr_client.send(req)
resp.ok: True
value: 21.0 mm
